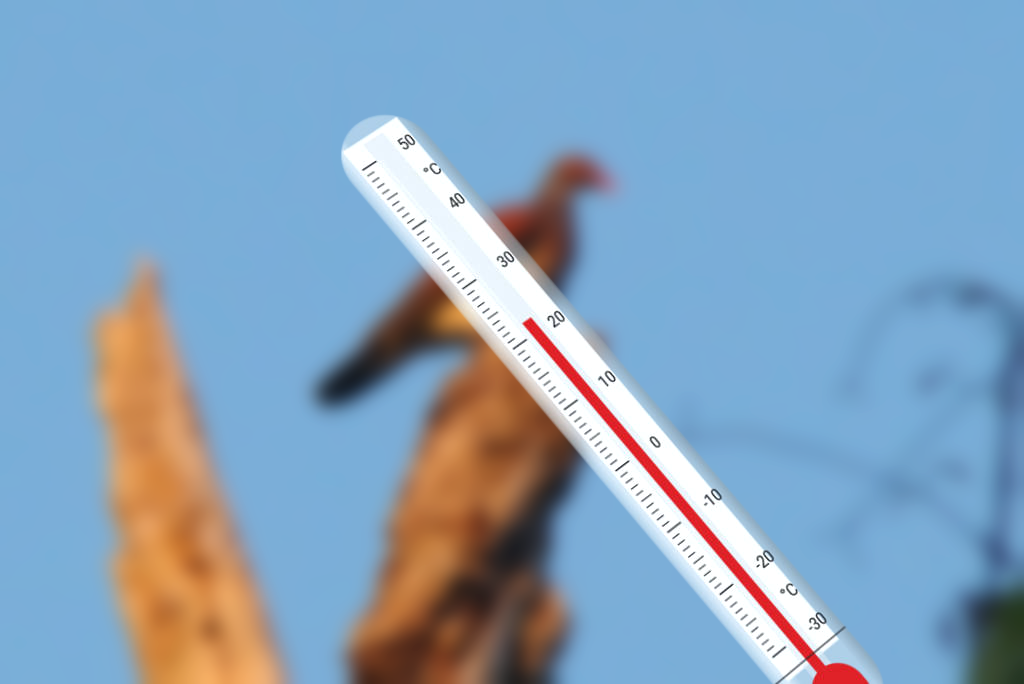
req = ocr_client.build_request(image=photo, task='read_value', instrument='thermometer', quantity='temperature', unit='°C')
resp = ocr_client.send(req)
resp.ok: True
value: 22 °C
